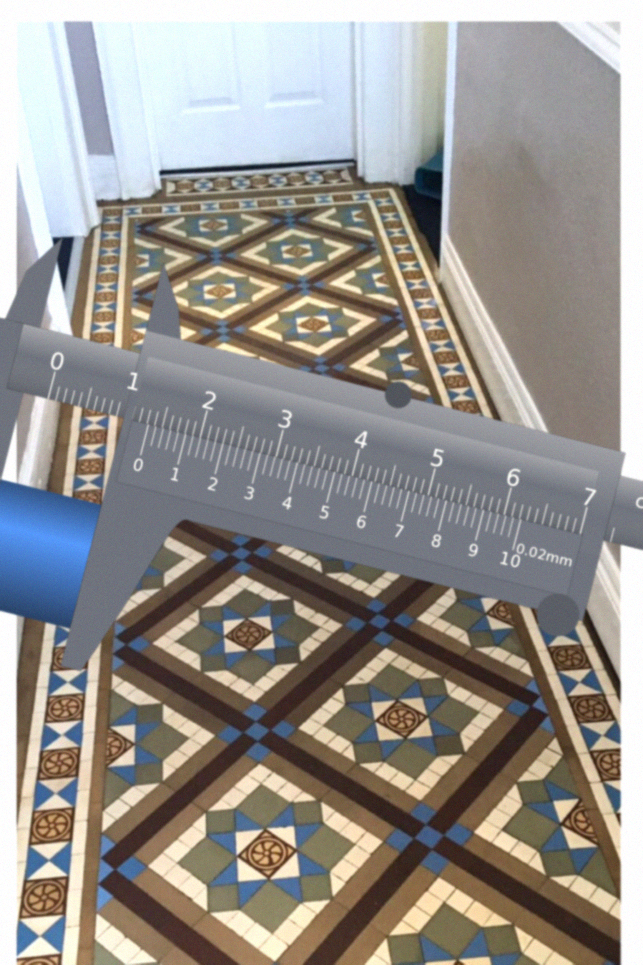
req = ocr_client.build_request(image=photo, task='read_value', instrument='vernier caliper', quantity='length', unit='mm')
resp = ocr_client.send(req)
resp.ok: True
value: 13.2 mm
